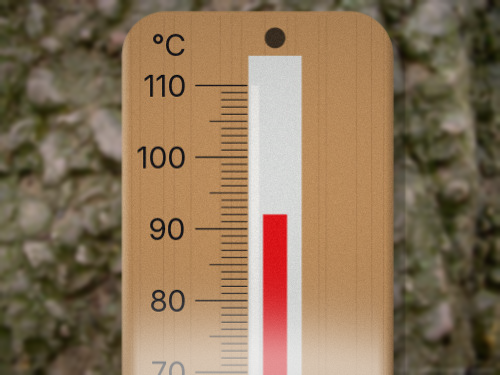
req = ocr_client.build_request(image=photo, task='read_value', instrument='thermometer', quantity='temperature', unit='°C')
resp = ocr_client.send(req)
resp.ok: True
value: 92 °C
